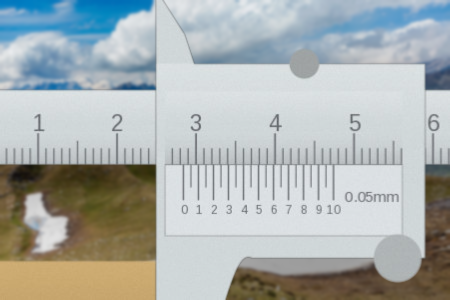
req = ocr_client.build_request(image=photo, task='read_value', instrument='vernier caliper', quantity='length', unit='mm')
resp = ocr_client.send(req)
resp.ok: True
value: 28.4 mm
